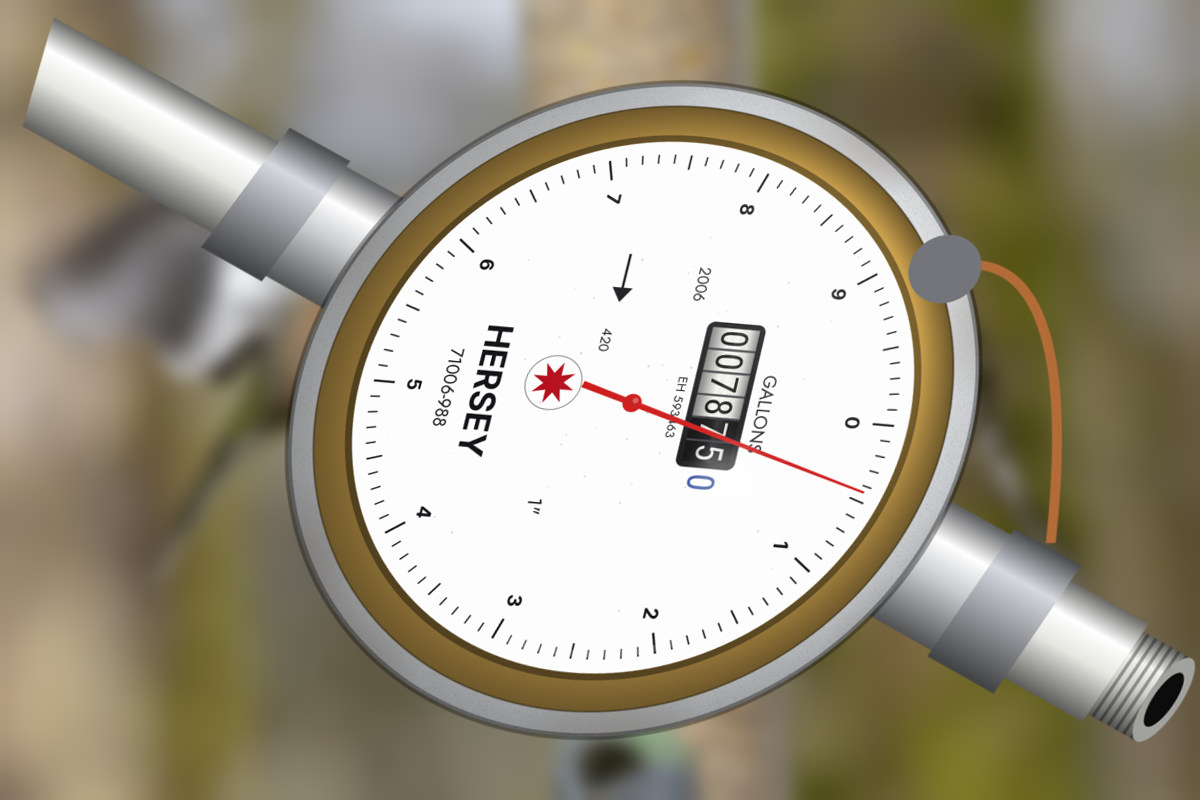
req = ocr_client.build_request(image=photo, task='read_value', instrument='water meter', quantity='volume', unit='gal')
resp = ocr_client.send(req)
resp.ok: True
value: 78750.4 gal
